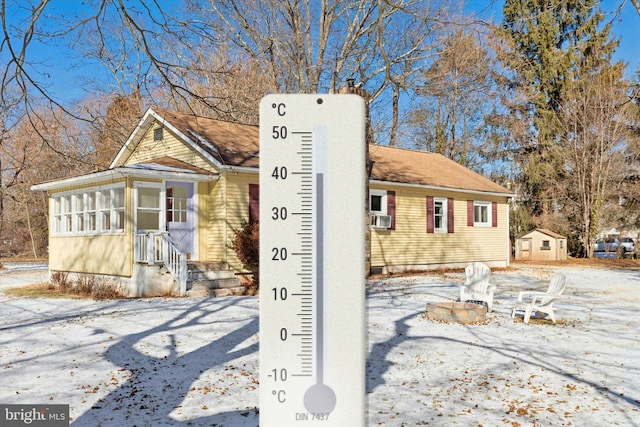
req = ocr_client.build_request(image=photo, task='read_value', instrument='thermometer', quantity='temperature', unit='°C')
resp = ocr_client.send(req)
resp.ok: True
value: 40 °C
